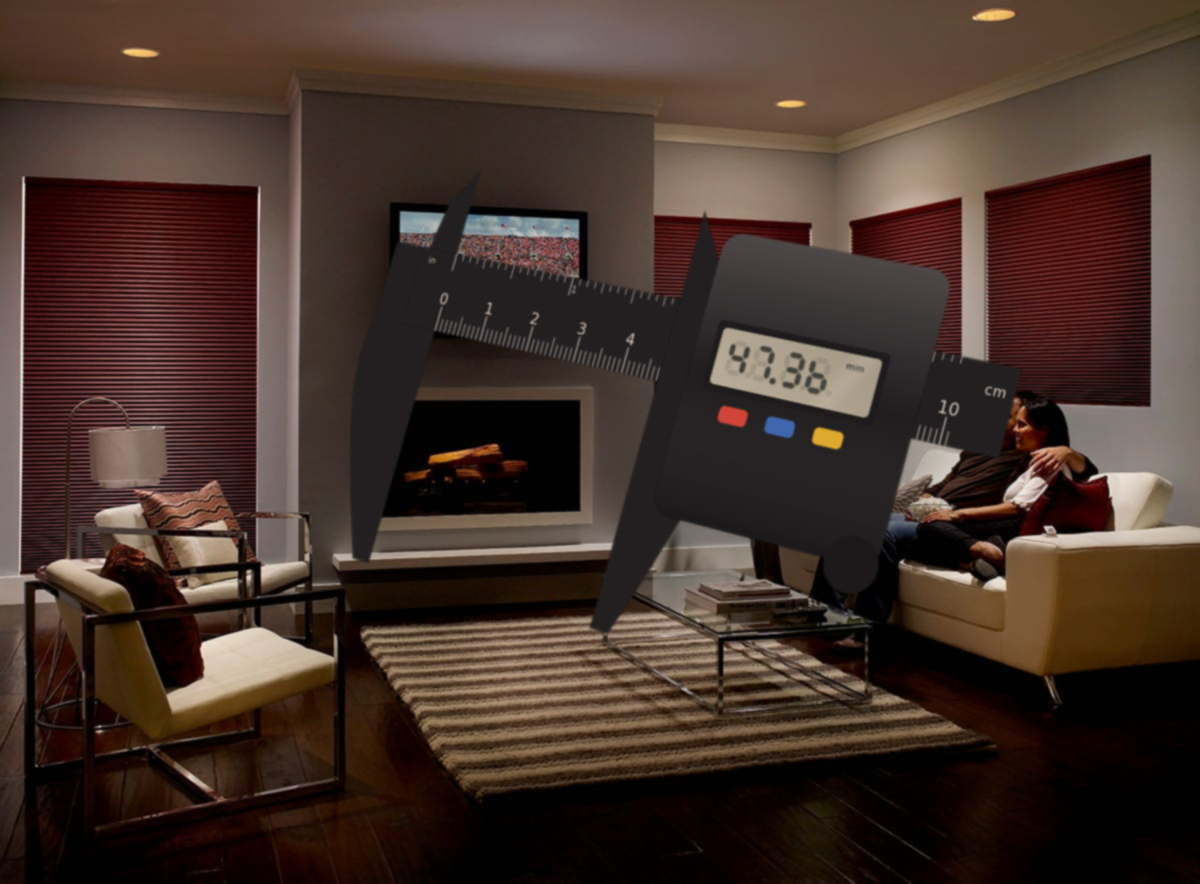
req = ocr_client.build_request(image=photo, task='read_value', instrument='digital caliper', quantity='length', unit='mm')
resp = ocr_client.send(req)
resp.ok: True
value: 47.36 mm
